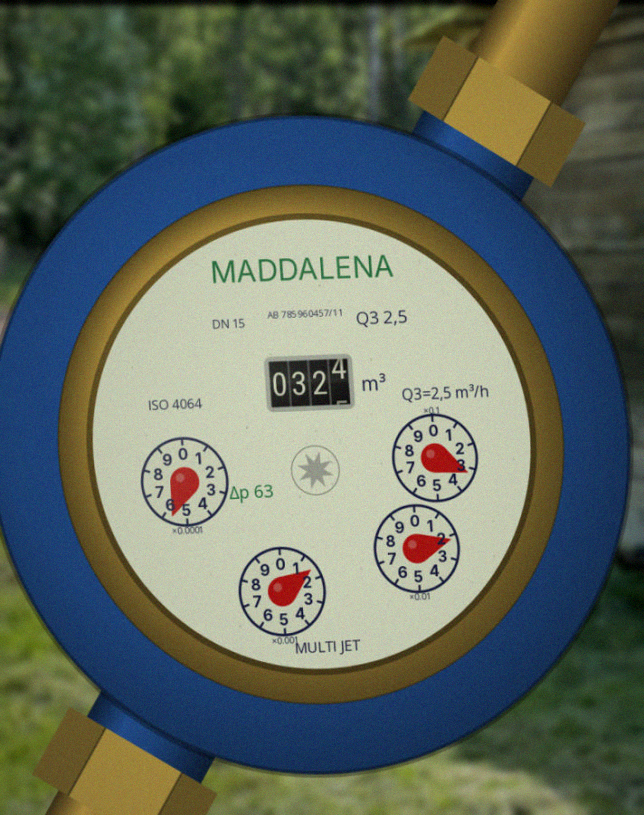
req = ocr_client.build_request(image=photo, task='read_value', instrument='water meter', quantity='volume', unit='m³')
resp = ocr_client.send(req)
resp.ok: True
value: 324.3215 m³
